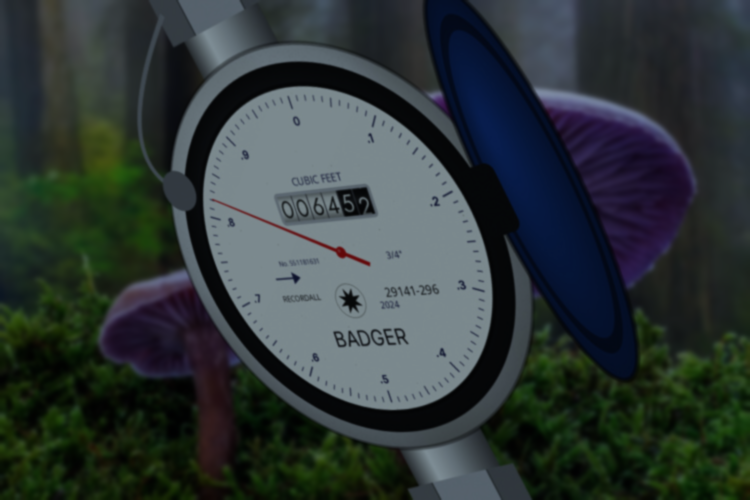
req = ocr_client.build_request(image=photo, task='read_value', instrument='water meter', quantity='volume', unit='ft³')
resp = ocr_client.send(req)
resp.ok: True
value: 6451.82 ft³
